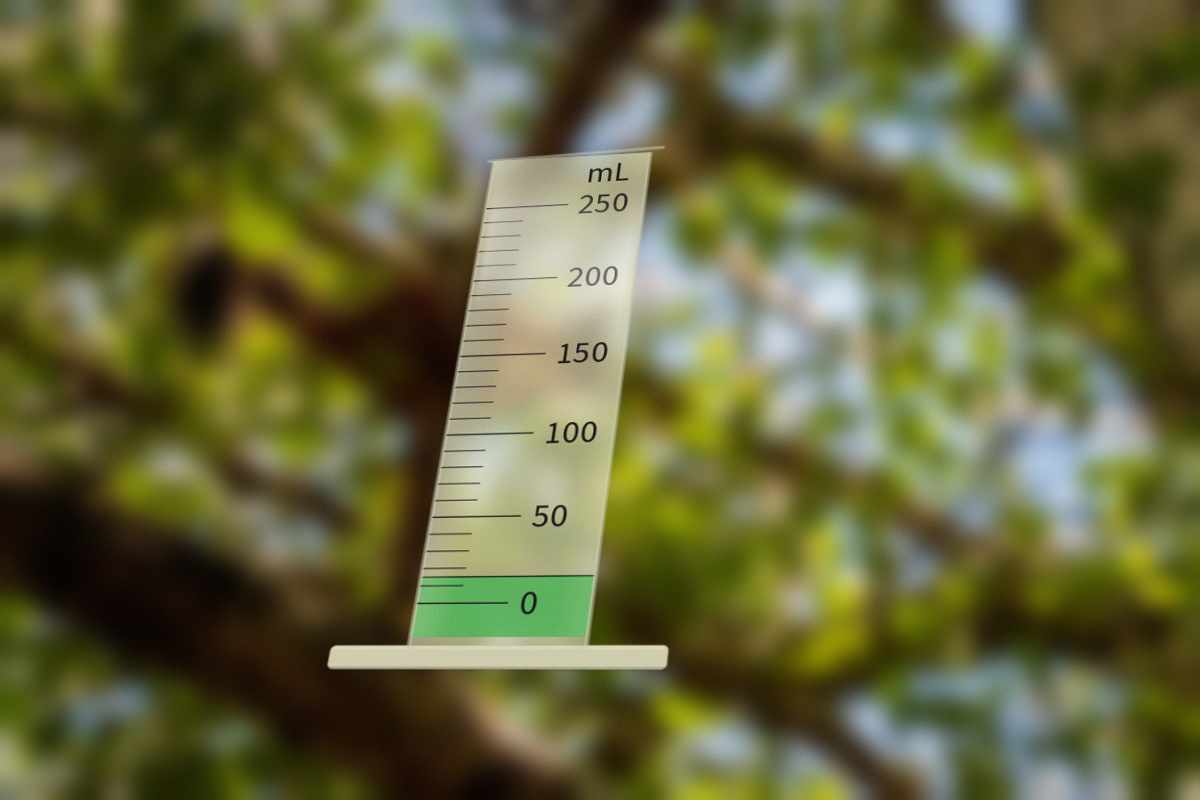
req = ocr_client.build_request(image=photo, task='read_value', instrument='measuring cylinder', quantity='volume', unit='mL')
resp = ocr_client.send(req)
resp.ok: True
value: 15 mL
